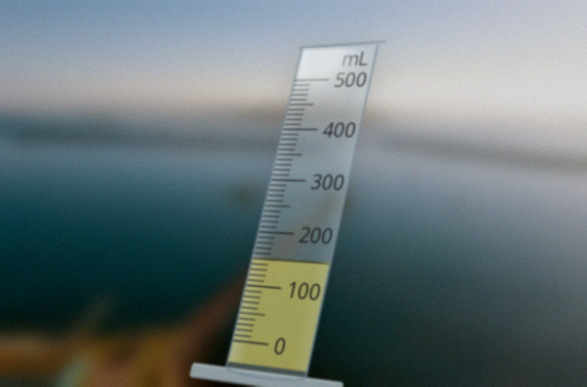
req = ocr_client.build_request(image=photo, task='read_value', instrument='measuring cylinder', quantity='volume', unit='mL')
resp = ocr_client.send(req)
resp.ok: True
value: 150 mL
